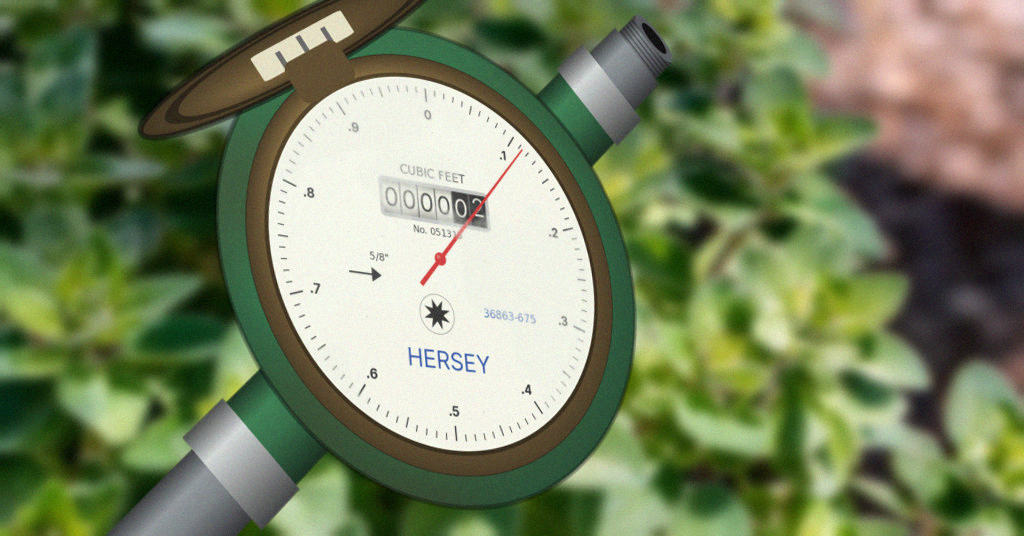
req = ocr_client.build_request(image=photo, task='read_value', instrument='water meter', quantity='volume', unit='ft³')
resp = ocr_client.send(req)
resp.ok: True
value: 2.11 ft³
